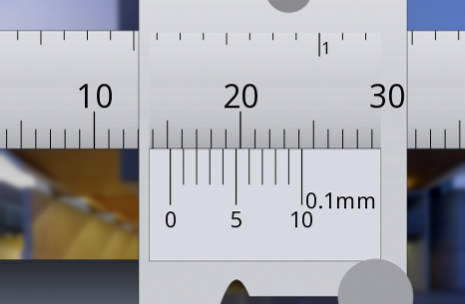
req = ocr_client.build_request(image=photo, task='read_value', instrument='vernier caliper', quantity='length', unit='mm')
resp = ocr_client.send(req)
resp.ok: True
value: 15.2 mm
